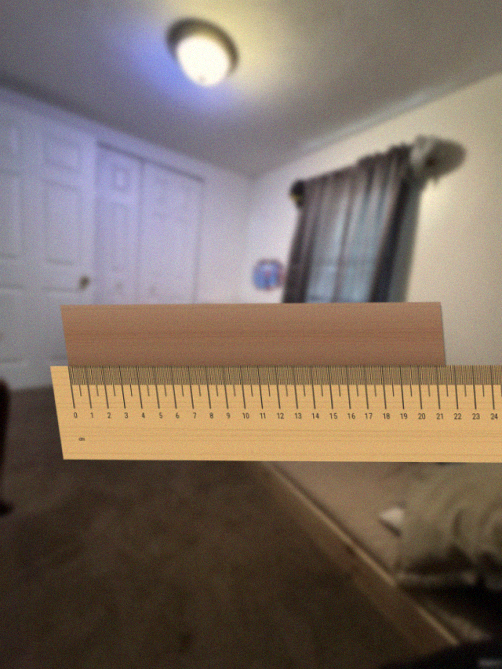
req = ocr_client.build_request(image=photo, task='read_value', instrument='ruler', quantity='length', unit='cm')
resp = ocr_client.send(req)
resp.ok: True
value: 21.5 cm
